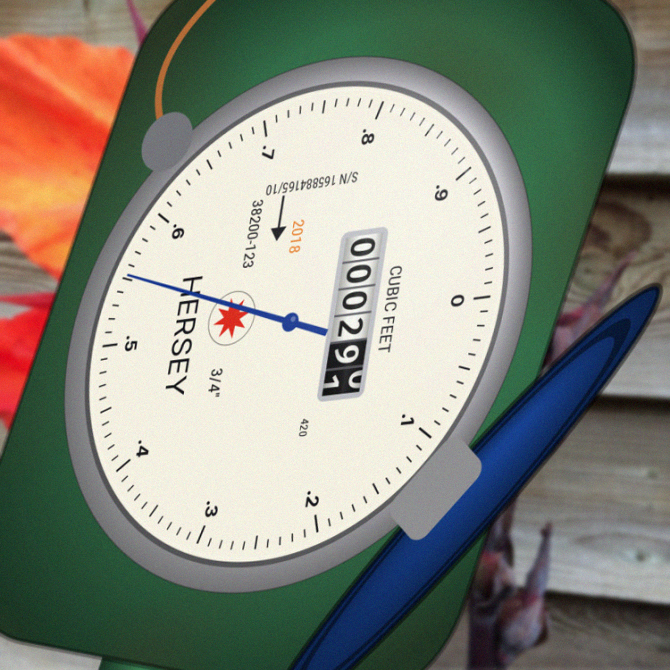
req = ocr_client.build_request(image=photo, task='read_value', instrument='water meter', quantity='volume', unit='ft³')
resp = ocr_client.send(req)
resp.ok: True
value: 290.55 ft³
